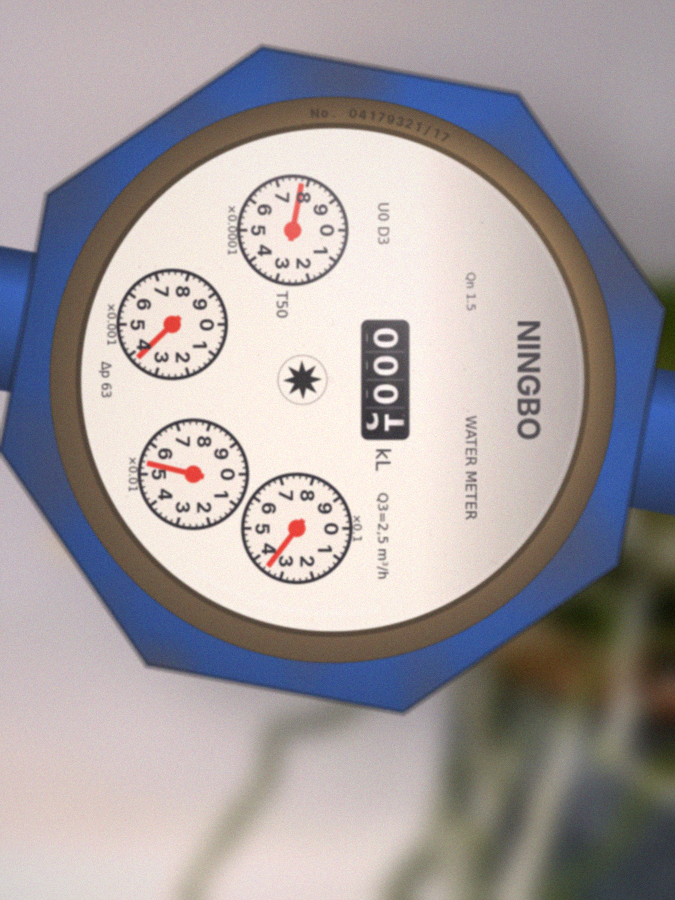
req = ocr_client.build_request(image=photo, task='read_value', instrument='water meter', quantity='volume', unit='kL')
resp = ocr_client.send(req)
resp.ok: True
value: 1.3537 kL
